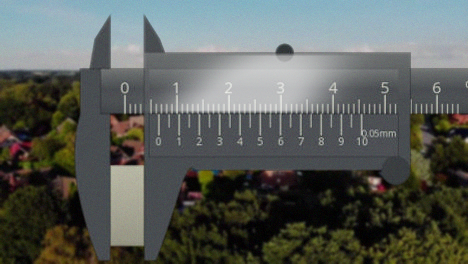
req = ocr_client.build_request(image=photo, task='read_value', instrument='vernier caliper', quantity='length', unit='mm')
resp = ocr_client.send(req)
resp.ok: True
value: 6.5 mm
